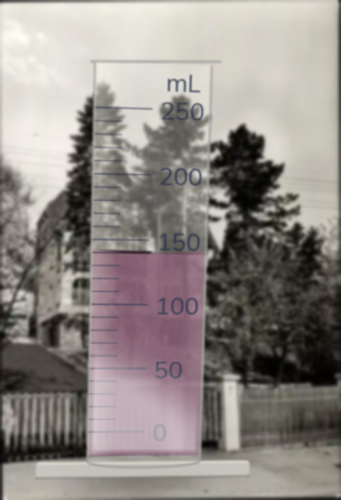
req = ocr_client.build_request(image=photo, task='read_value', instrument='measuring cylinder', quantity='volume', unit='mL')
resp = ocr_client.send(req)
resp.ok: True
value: 140 mL
